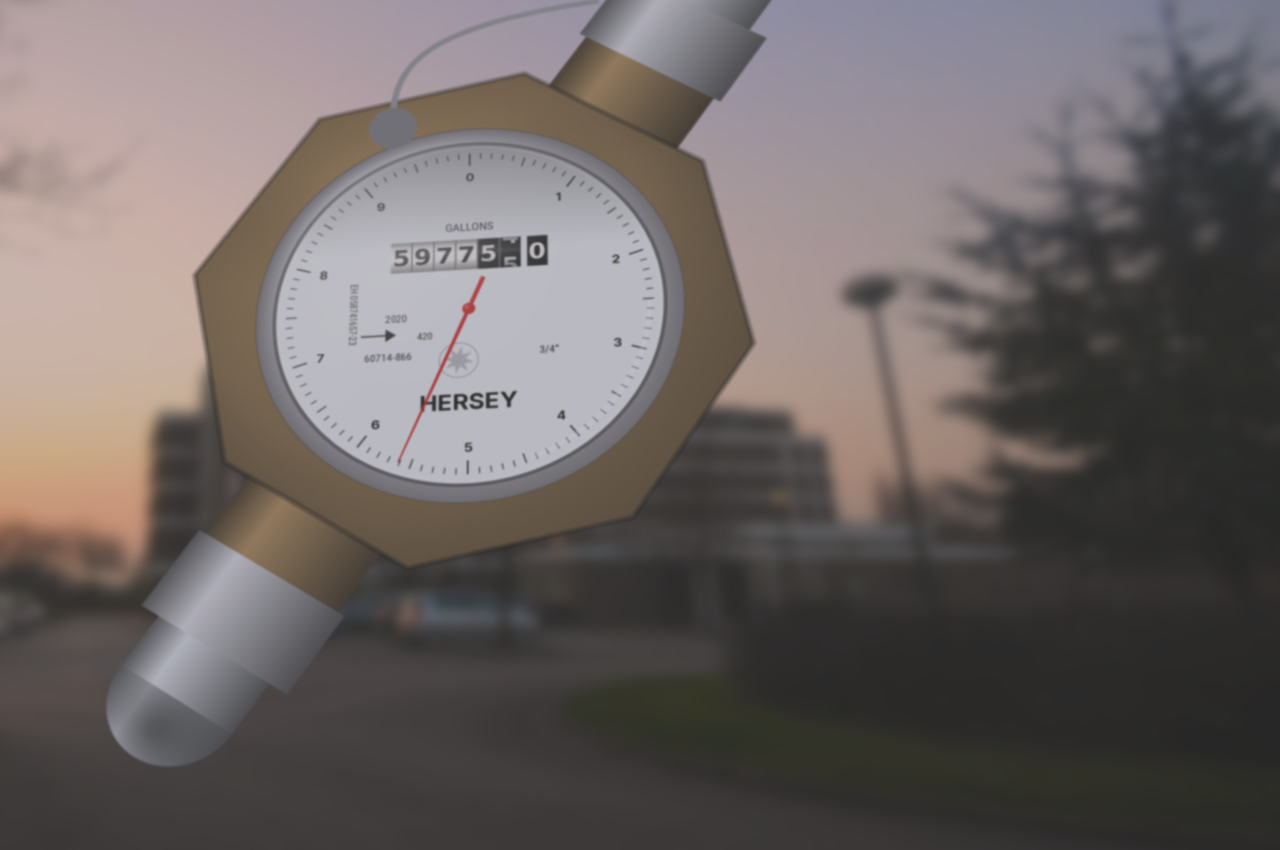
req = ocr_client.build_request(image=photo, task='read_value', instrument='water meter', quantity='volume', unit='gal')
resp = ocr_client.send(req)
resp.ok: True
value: 5977545.6 gal
